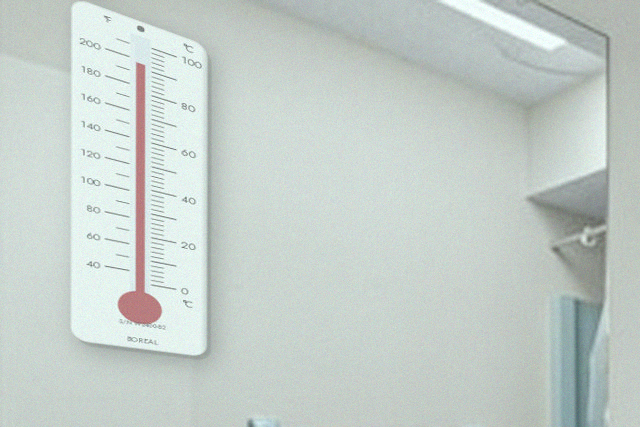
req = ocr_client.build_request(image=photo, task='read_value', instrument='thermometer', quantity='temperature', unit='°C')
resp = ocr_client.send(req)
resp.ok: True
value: 92 °C
